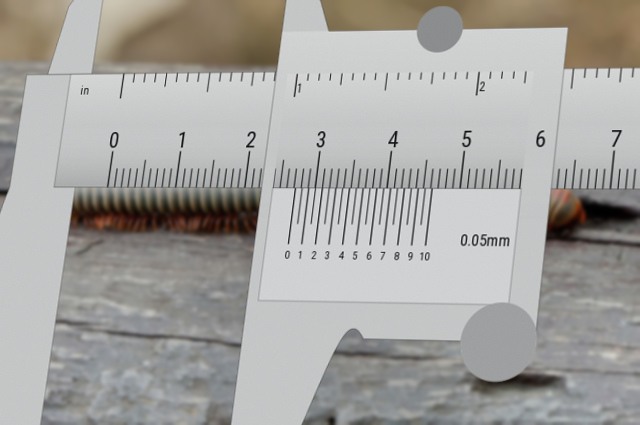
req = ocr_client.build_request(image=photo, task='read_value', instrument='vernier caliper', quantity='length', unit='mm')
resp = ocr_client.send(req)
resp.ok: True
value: 27.2 mm
